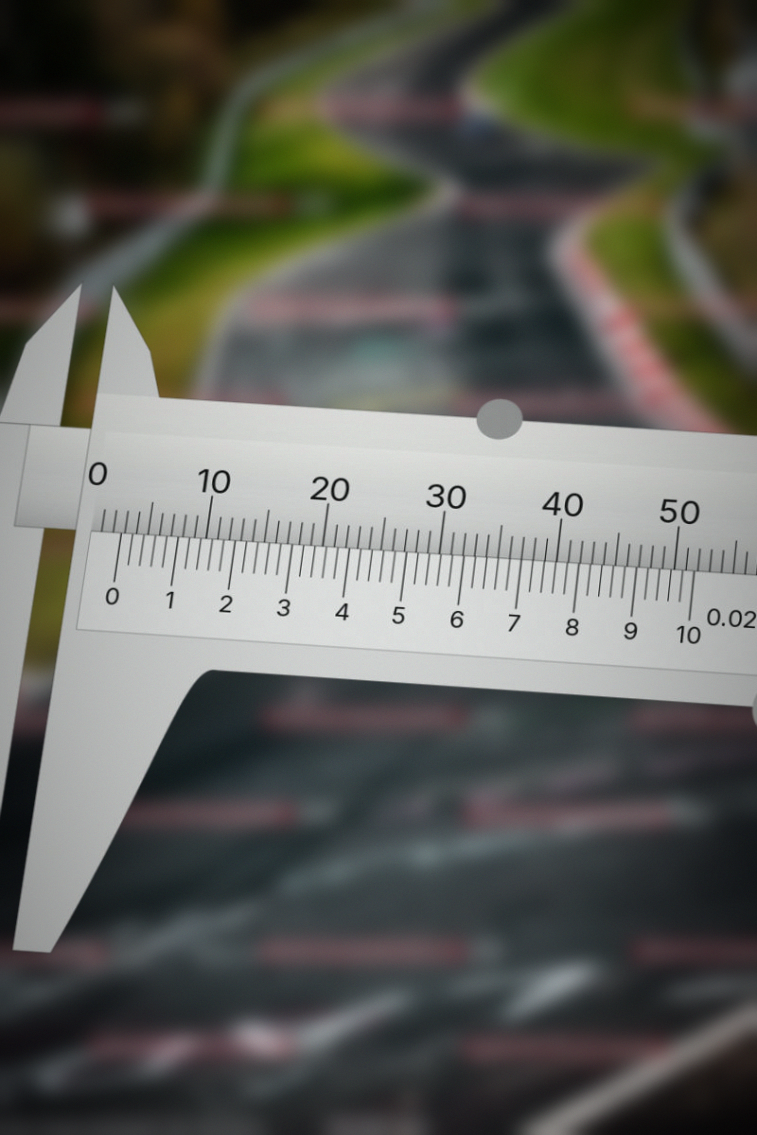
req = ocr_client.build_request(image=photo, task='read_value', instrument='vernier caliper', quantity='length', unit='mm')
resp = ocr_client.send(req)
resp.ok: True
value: 2.7 mm
